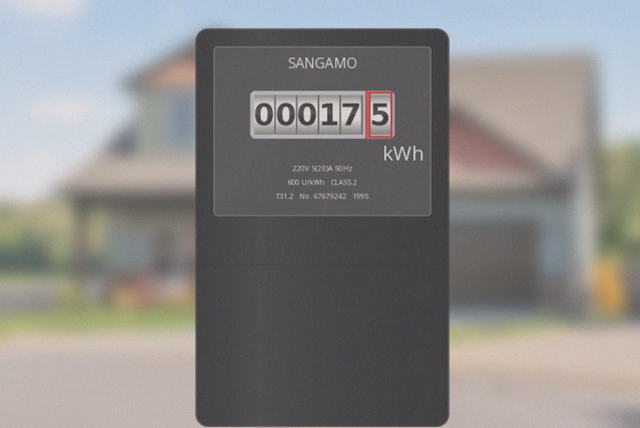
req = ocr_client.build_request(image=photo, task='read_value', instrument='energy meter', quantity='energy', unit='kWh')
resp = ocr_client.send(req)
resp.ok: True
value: 17.5 kWh
